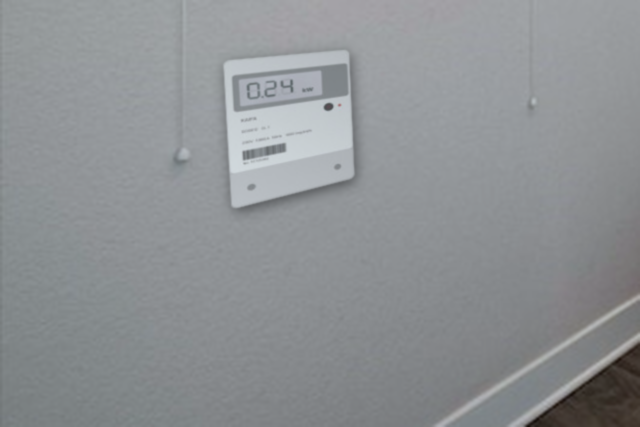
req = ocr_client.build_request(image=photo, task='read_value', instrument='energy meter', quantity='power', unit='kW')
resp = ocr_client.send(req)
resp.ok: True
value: 0.24 kW
